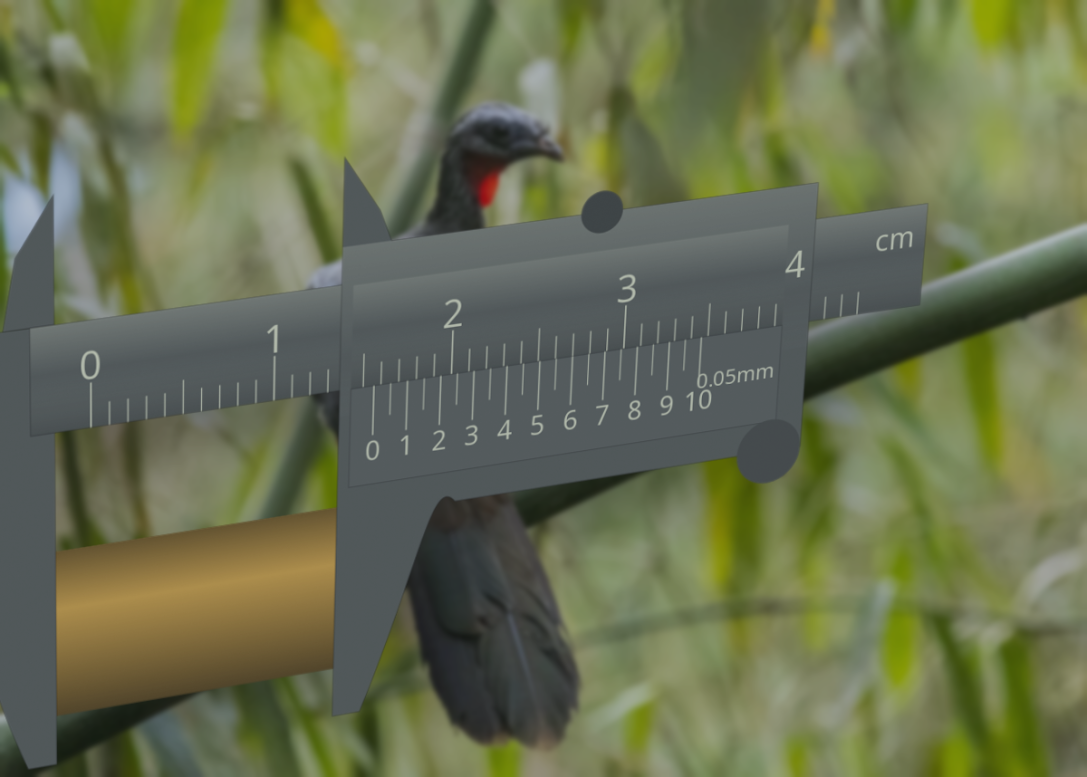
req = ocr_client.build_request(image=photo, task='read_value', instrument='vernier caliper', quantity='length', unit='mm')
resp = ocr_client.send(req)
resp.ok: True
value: 15.6 mm
